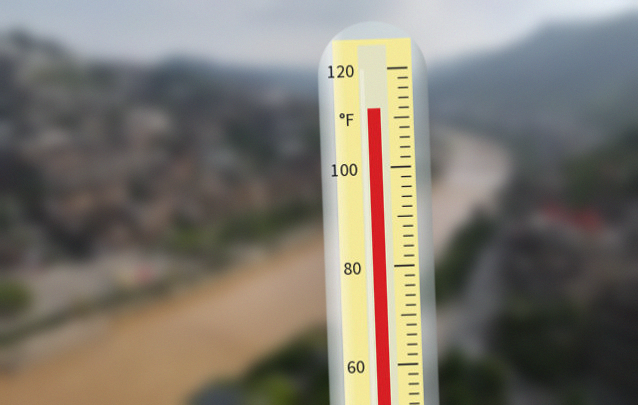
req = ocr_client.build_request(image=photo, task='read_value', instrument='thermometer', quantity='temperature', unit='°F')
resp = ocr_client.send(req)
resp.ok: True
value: 112 °F
